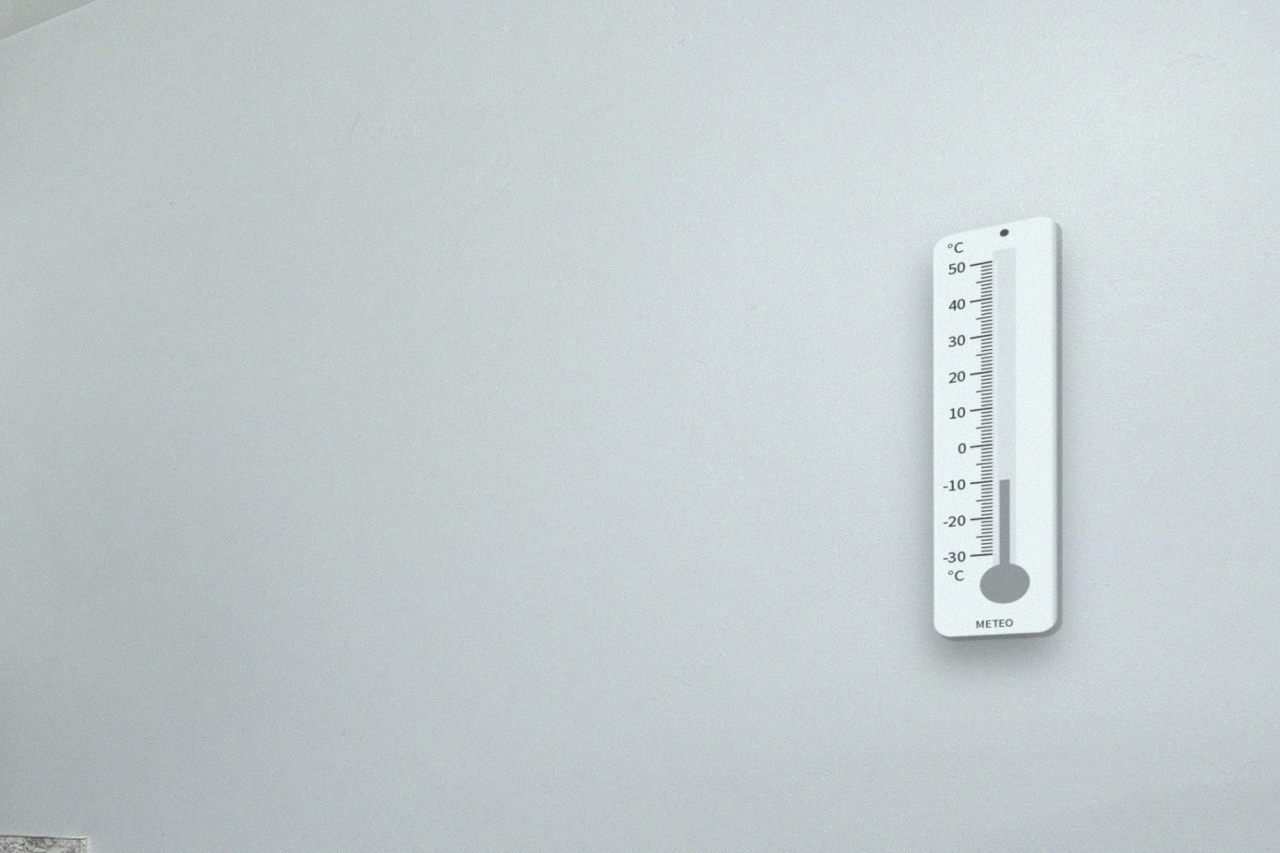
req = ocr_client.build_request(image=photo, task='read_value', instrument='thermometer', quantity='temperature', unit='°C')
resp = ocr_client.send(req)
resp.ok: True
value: -10 °C
